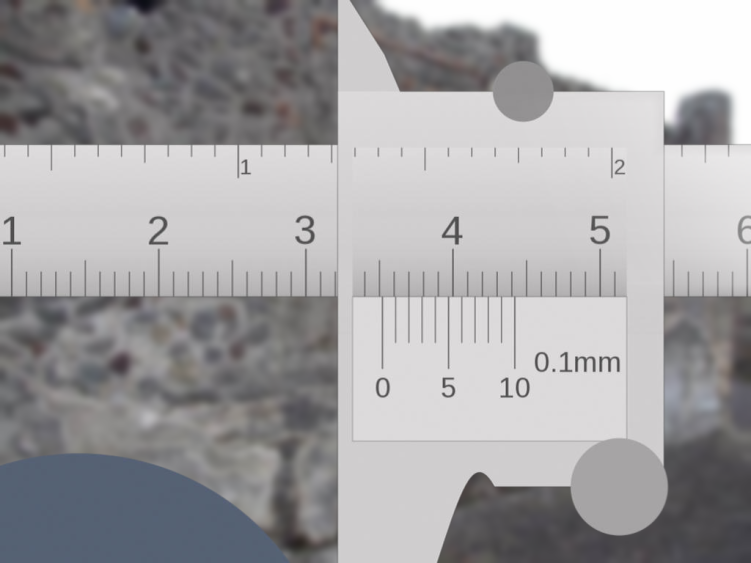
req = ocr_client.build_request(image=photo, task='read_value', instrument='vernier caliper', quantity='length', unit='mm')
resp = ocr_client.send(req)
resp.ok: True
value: 35.2 mm
